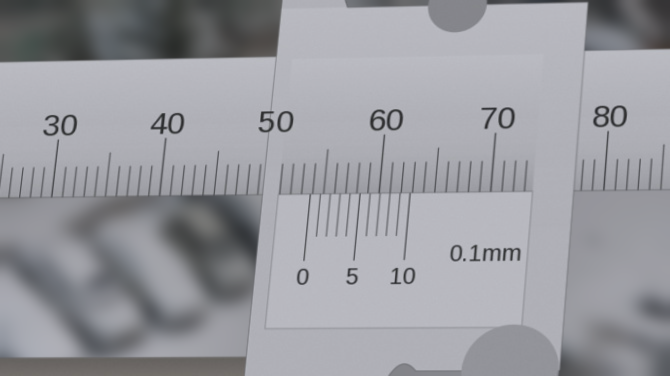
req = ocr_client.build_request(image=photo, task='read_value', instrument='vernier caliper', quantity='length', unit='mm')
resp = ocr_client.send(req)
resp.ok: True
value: 53.8 mm
